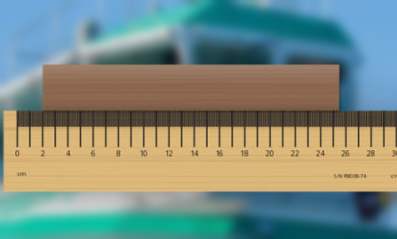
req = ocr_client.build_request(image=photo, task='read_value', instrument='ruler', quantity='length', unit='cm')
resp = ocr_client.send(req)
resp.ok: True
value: 23.5 cm
